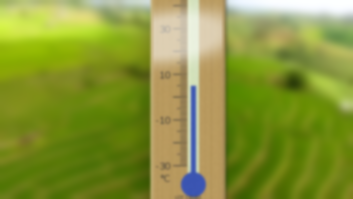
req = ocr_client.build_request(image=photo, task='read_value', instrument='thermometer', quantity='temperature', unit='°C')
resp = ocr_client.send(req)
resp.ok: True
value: 5 °C
